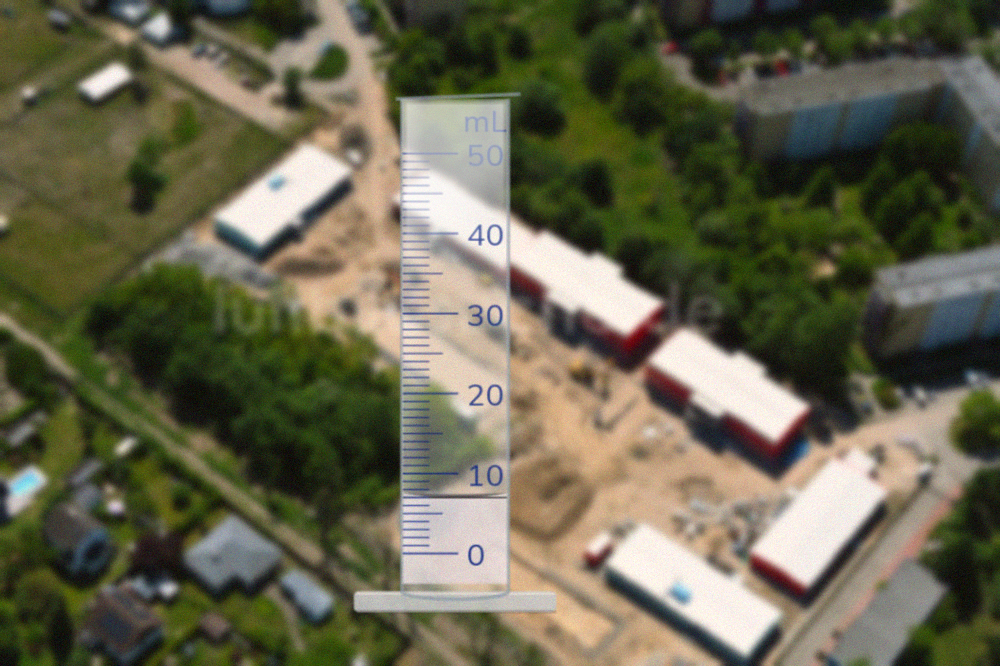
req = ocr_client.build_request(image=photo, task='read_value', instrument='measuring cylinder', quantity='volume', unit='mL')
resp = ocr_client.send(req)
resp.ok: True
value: 7 mL
